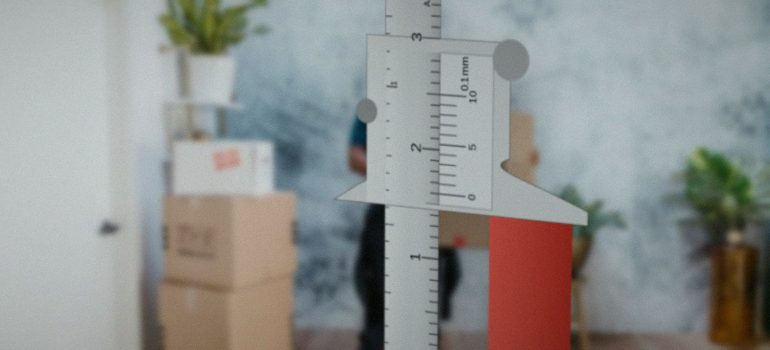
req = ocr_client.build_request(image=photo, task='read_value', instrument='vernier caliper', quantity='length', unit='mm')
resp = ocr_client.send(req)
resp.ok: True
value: 16.0 mm
